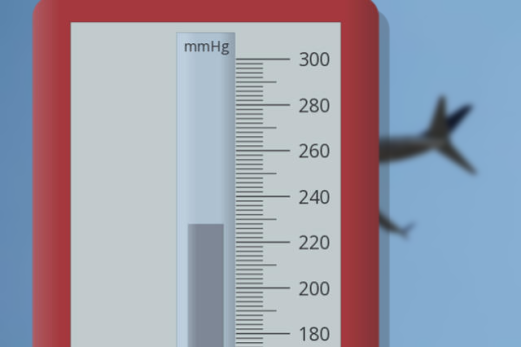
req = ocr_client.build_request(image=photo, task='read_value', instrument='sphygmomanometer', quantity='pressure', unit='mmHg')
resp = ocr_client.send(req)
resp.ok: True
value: 228 mmHg
